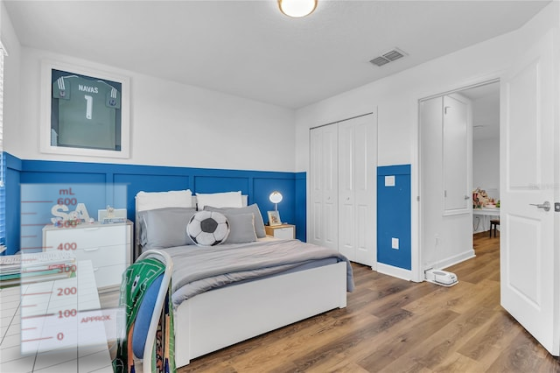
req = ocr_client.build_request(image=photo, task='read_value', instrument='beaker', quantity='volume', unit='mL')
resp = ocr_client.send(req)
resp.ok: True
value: 100 mL
